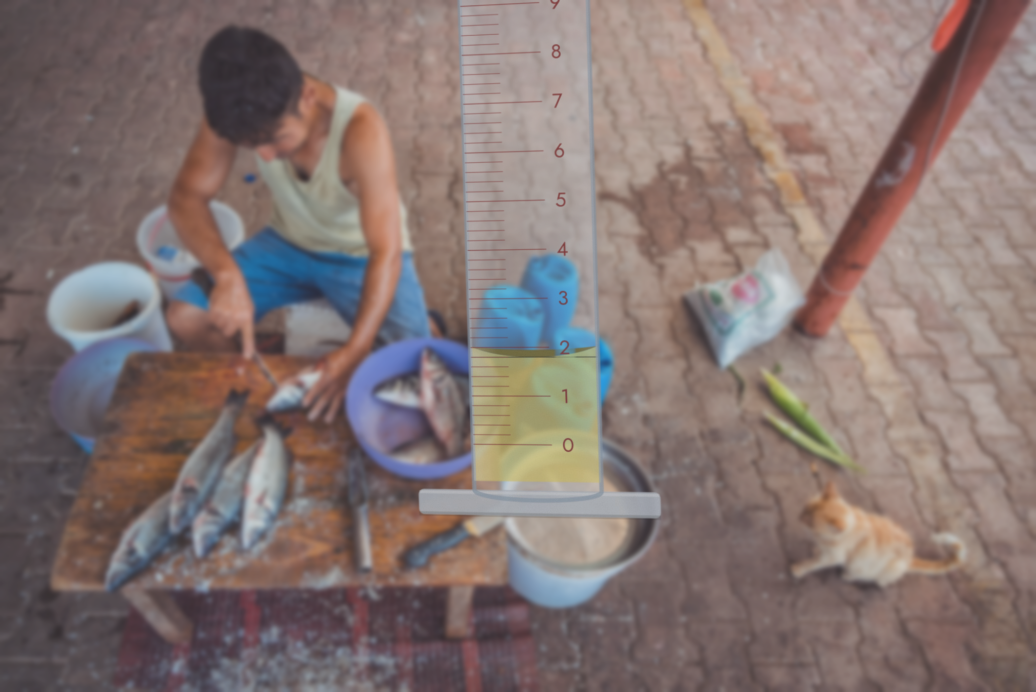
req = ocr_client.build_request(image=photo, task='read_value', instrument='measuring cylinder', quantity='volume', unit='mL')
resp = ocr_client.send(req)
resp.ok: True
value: 1.8 mL
